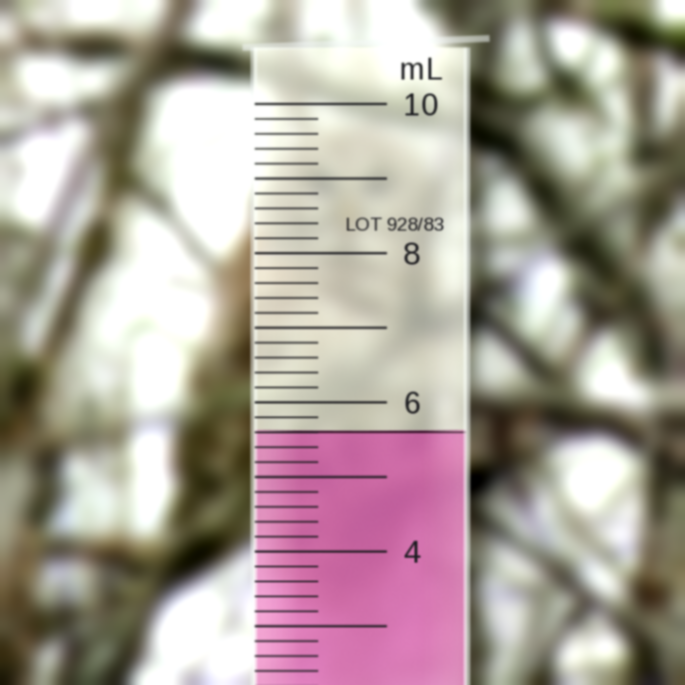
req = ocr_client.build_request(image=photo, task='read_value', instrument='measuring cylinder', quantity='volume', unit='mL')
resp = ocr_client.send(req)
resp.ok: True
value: 5.6 mL
